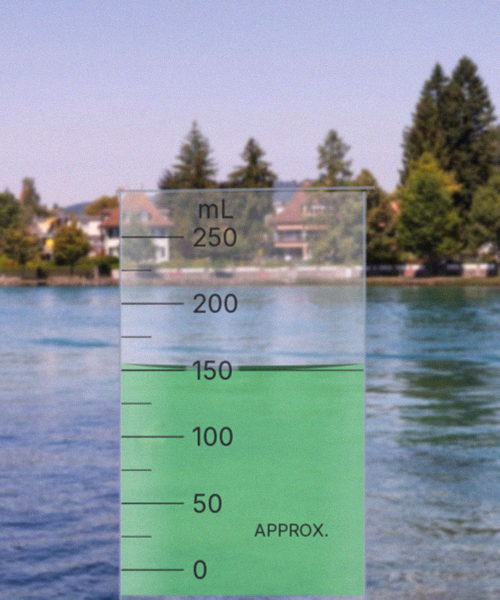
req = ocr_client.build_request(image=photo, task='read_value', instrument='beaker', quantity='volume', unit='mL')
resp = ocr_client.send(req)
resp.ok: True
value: 150 mL
